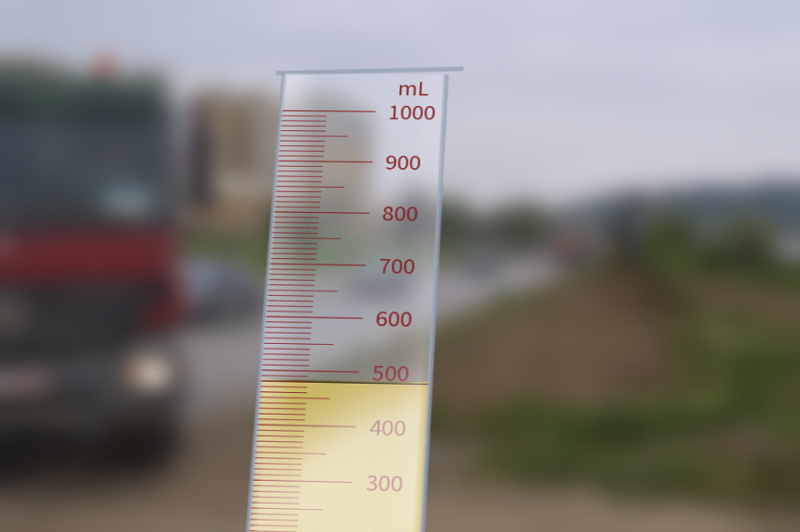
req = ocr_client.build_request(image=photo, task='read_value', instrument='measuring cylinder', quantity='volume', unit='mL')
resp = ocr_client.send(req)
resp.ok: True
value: 480 mL
